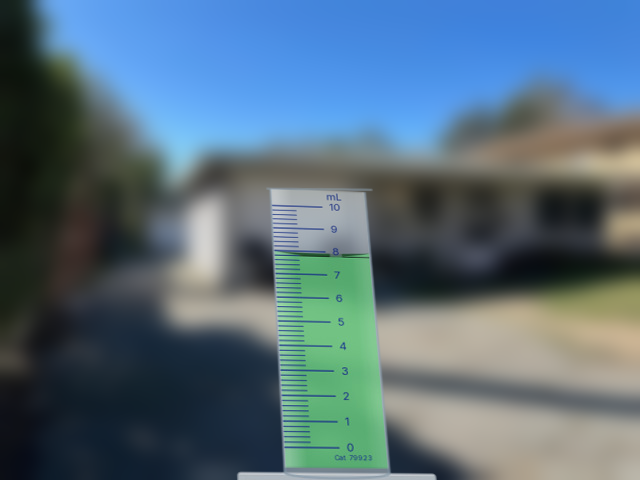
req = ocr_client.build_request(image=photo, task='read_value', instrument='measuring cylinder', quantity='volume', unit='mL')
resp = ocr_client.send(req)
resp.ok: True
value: 7.8 mL
